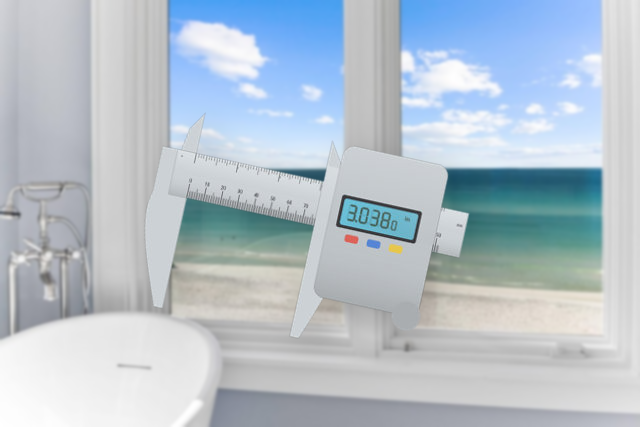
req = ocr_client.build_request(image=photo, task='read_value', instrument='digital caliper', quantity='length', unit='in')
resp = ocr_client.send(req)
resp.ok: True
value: 3.0380 in
